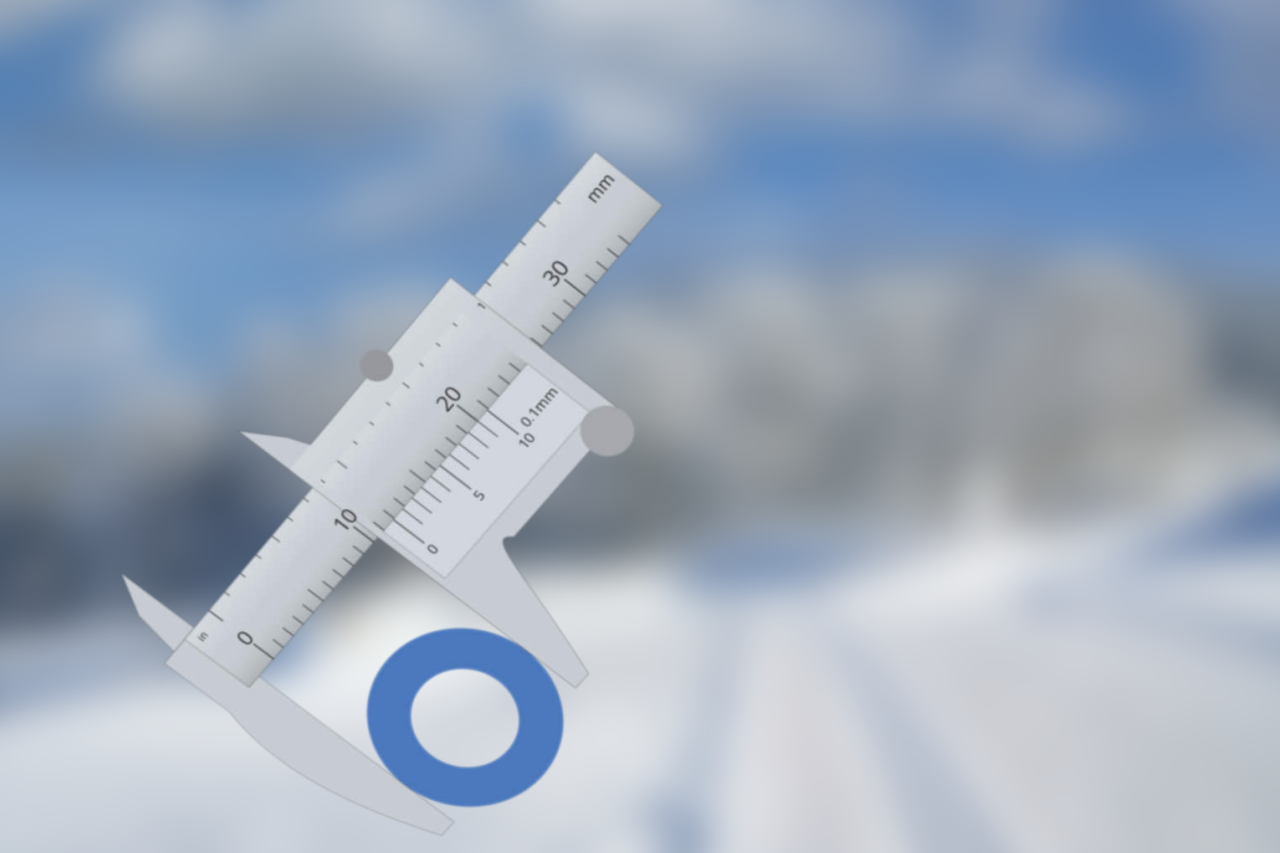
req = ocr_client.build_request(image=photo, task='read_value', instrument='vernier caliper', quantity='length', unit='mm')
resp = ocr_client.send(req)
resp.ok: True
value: 11.9 mm
